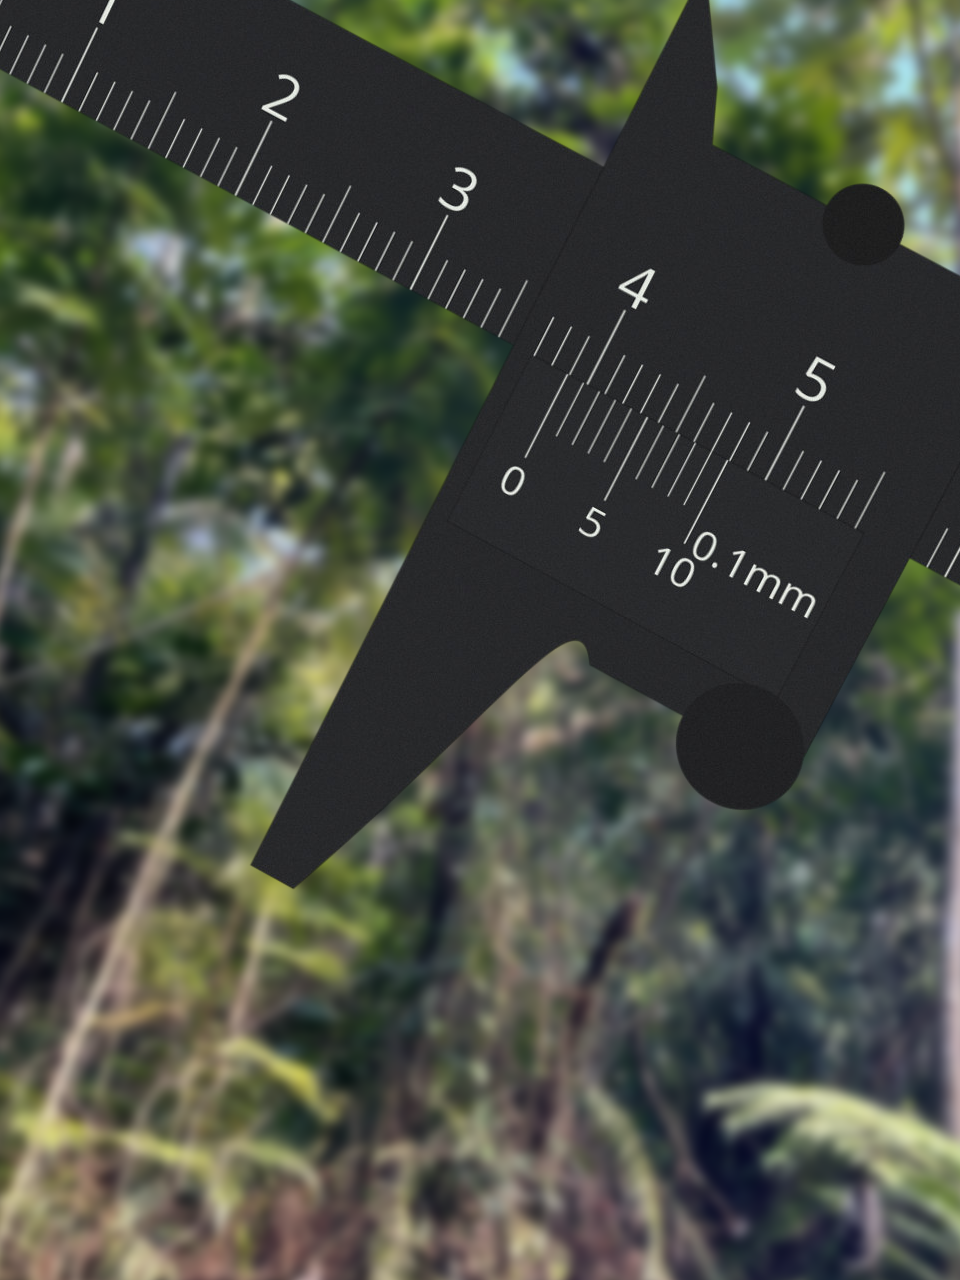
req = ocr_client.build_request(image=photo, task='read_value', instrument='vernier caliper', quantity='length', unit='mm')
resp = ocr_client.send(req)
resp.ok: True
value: 38.9 mm
